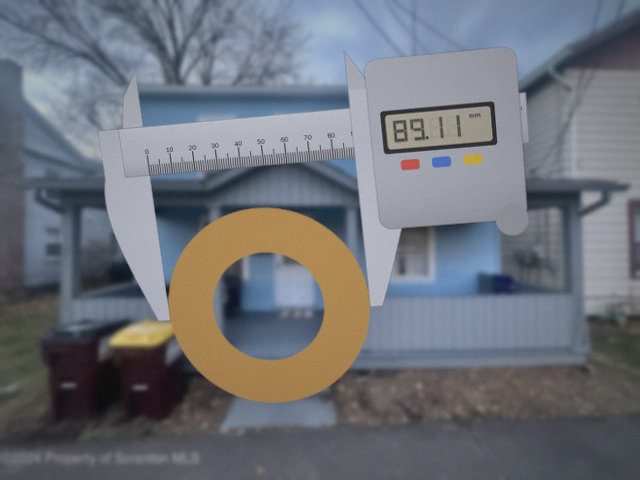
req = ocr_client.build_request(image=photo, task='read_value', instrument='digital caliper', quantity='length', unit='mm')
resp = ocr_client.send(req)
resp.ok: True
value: 89.11 mm
